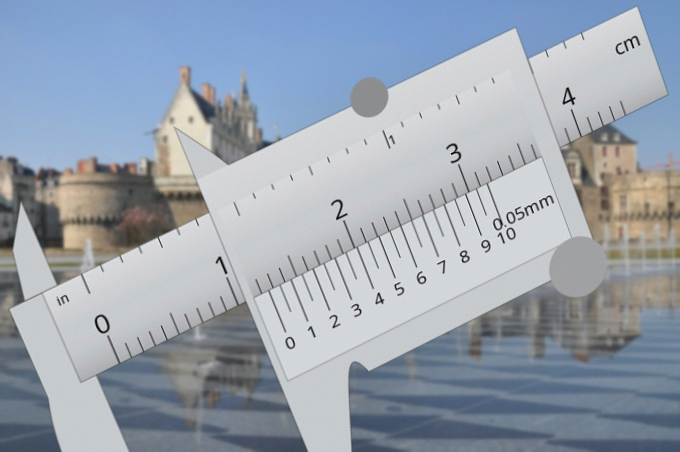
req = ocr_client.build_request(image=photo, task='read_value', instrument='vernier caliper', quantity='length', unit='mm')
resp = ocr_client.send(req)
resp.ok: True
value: 12.6 mm
